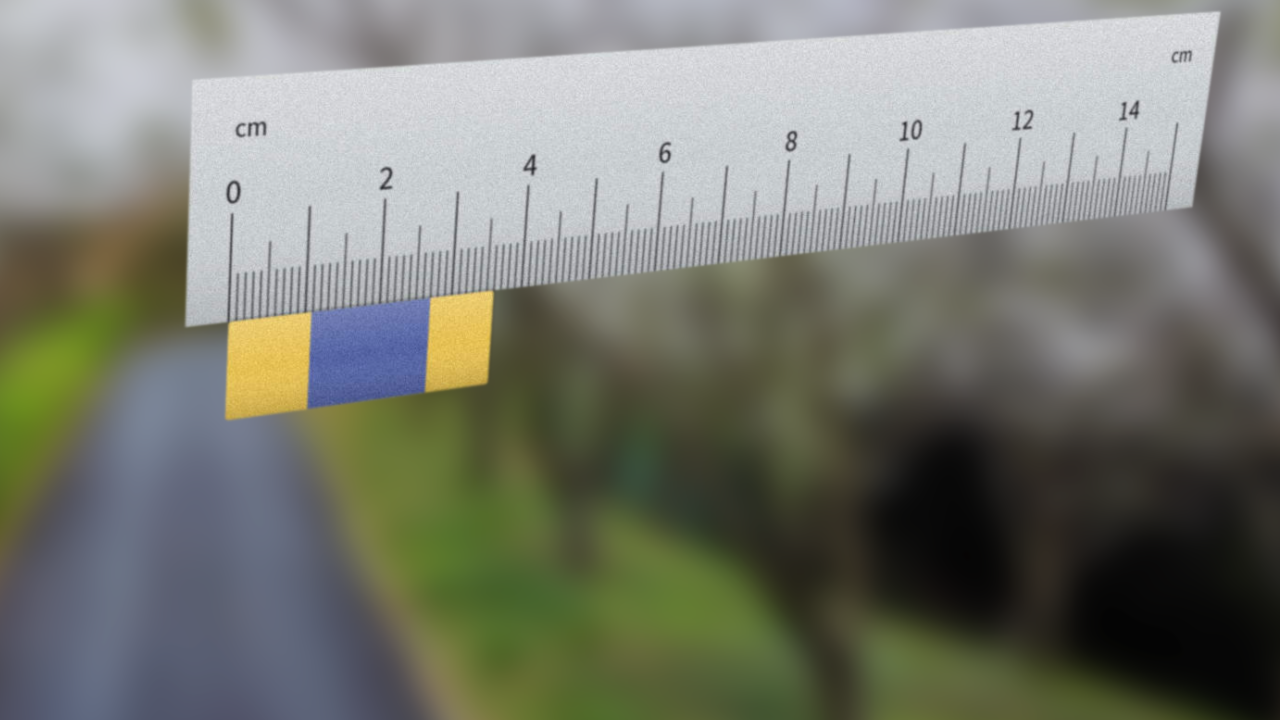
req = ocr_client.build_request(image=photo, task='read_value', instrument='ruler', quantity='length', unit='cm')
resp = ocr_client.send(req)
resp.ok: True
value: 3.6 cm
